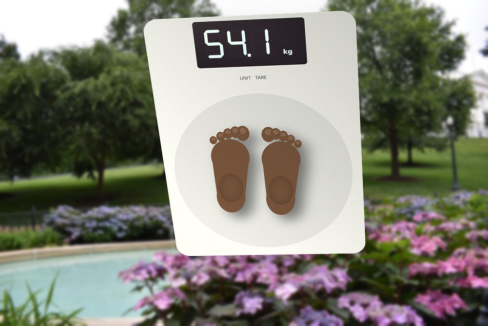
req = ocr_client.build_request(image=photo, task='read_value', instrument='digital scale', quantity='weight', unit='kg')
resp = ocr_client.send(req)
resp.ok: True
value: 54.1 kg
